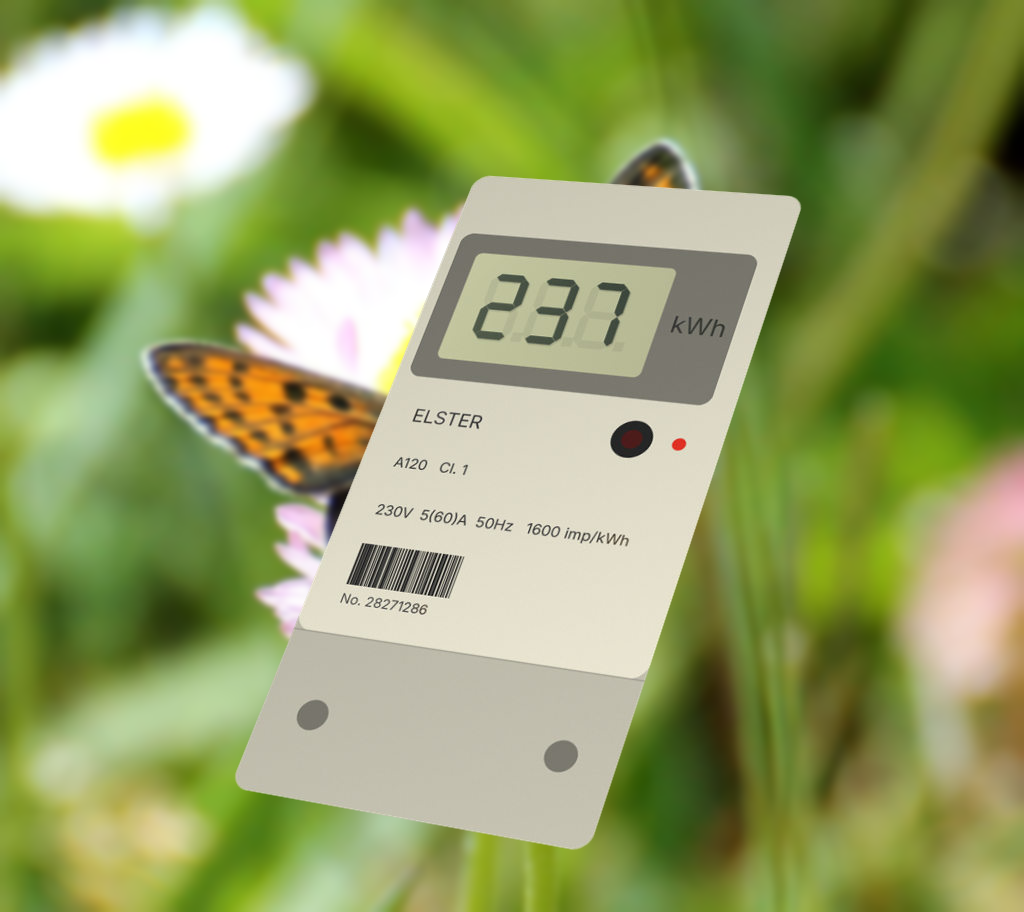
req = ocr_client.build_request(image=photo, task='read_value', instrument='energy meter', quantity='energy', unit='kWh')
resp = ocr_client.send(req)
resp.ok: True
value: 237 kWh
